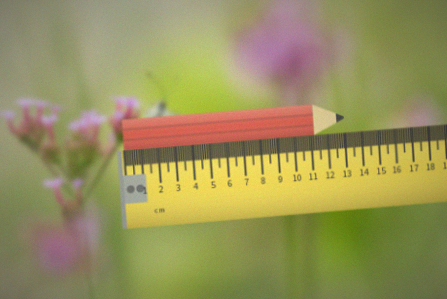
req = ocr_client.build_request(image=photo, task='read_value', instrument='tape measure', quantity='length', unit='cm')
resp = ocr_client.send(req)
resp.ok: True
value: 13 cm
